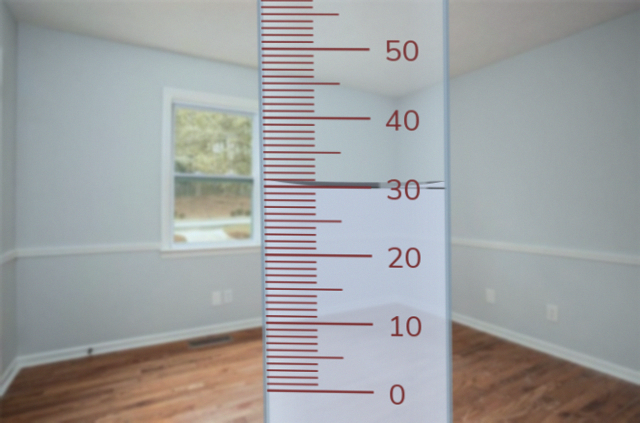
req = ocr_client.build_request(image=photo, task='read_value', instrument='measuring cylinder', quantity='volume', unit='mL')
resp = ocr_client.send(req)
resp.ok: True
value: 30 mL
